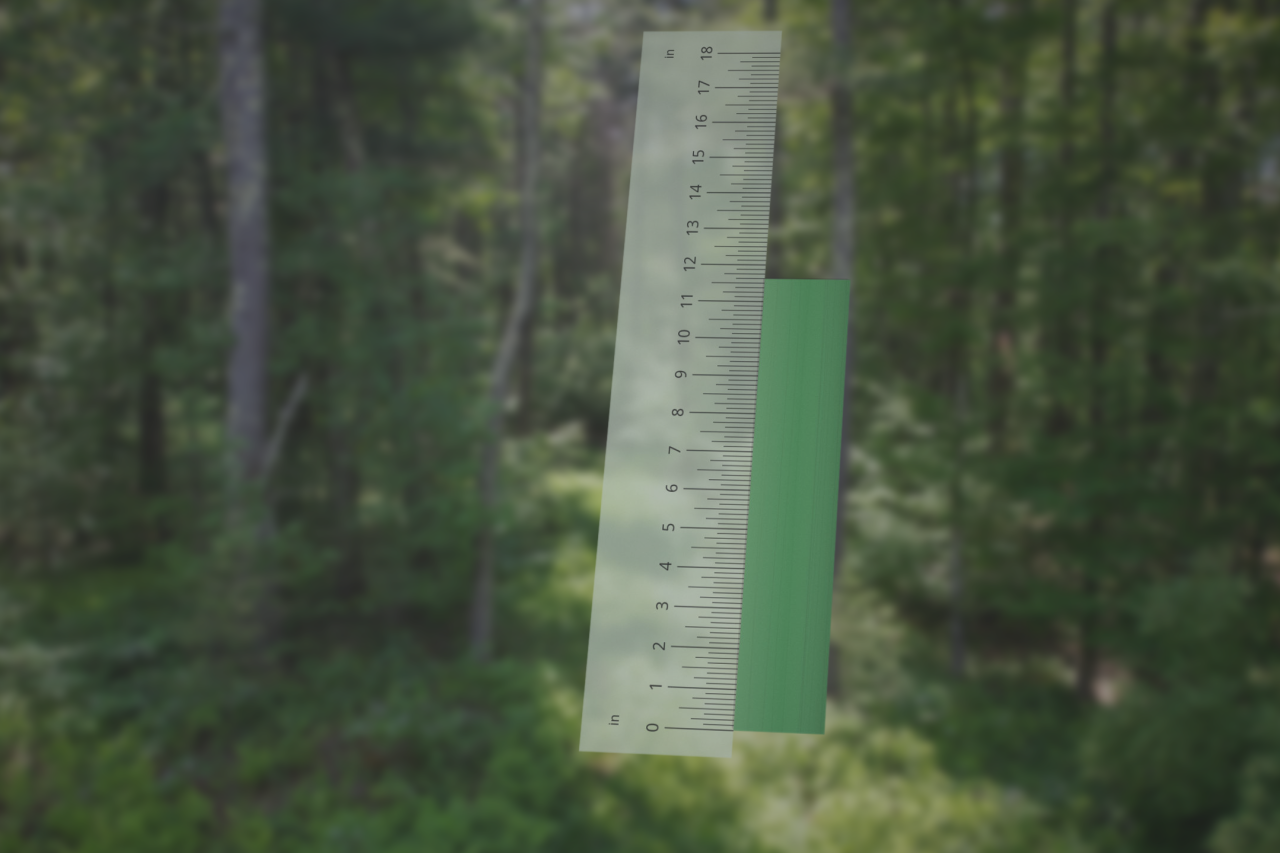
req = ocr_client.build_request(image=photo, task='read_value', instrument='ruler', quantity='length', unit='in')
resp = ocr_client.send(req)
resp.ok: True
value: 11.625 in
